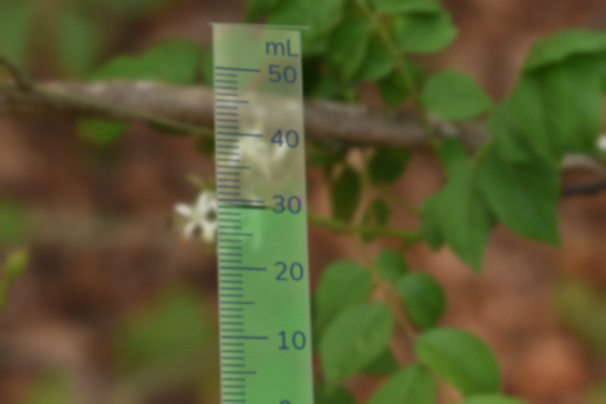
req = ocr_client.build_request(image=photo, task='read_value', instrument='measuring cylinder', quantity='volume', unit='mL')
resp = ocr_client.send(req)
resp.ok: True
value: 29 mL
